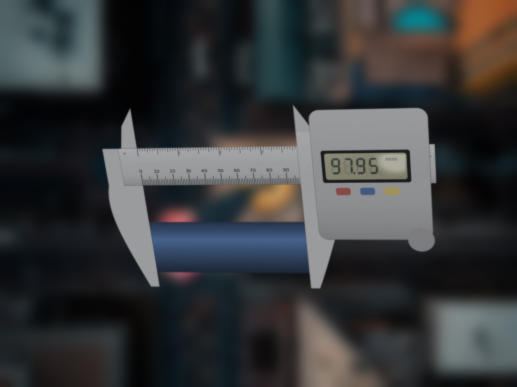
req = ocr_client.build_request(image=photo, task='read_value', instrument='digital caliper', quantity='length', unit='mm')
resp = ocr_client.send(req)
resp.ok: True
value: 97.95 mm
